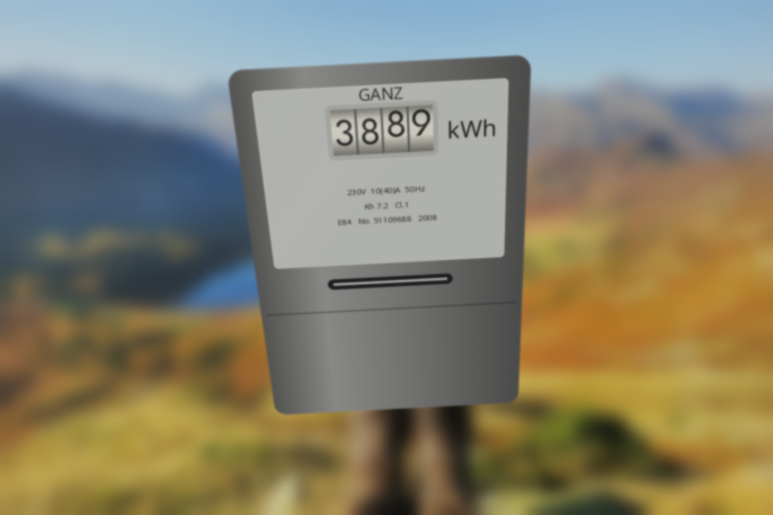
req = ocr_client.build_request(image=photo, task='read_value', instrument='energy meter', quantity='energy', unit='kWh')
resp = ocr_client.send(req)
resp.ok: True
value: 3889 kWh
